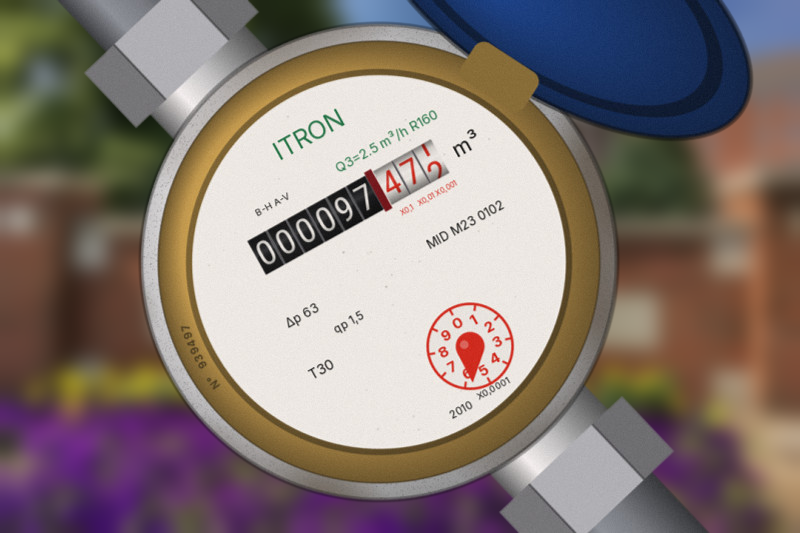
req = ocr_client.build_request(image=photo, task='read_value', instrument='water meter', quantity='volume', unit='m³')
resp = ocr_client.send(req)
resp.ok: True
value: 97.4715 m³
